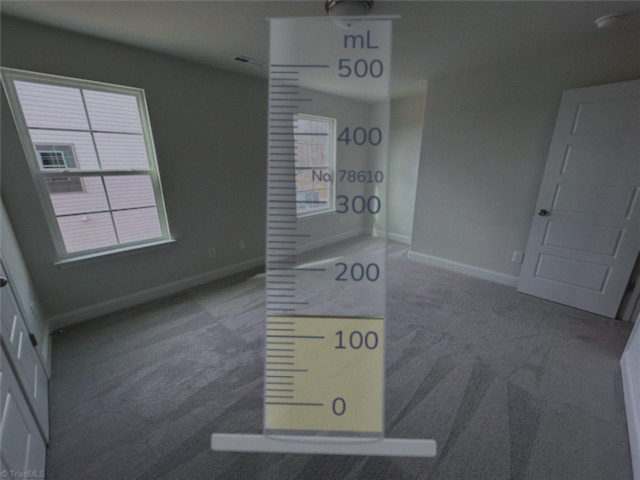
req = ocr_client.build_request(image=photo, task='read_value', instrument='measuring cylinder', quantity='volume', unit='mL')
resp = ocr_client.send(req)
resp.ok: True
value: 130 mL
